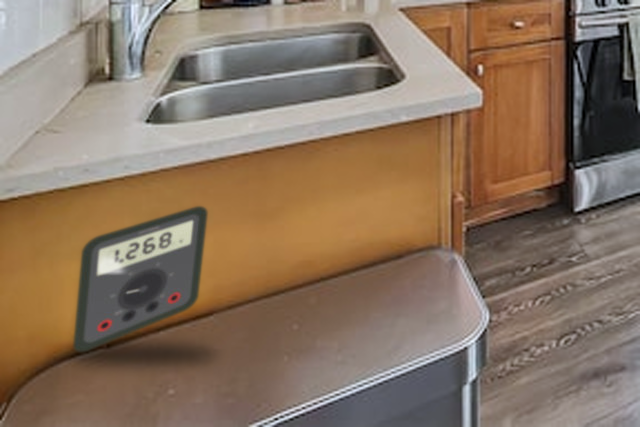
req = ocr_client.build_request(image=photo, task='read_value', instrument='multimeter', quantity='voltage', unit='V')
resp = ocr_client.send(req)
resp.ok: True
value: 1.268 V
